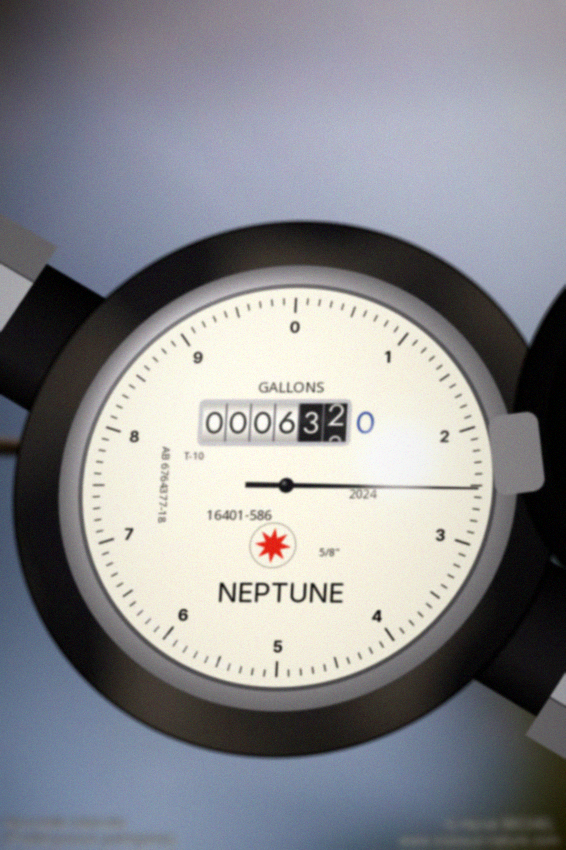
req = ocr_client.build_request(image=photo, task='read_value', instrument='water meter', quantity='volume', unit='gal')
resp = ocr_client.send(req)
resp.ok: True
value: 6322.5 gal
